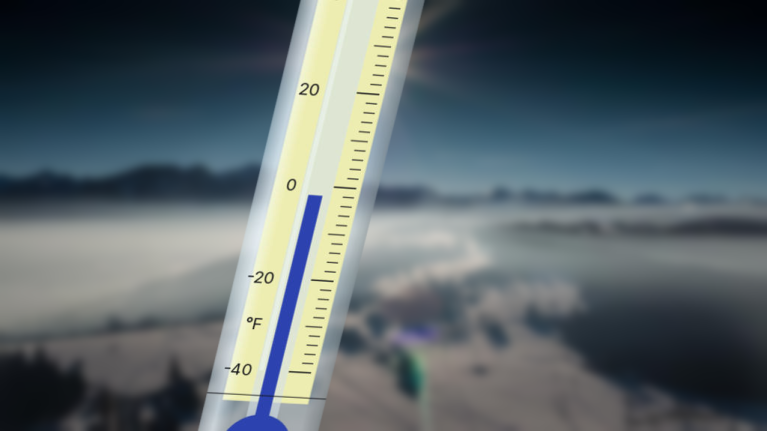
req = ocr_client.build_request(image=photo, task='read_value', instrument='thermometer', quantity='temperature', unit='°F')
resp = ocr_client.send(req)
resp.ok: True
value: -2 °F
